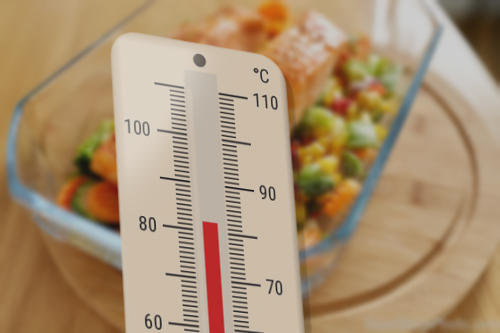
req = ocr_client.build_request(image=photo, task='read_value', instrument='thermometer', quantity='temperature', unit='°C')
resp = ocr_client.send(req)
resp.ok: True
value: 82 °C
